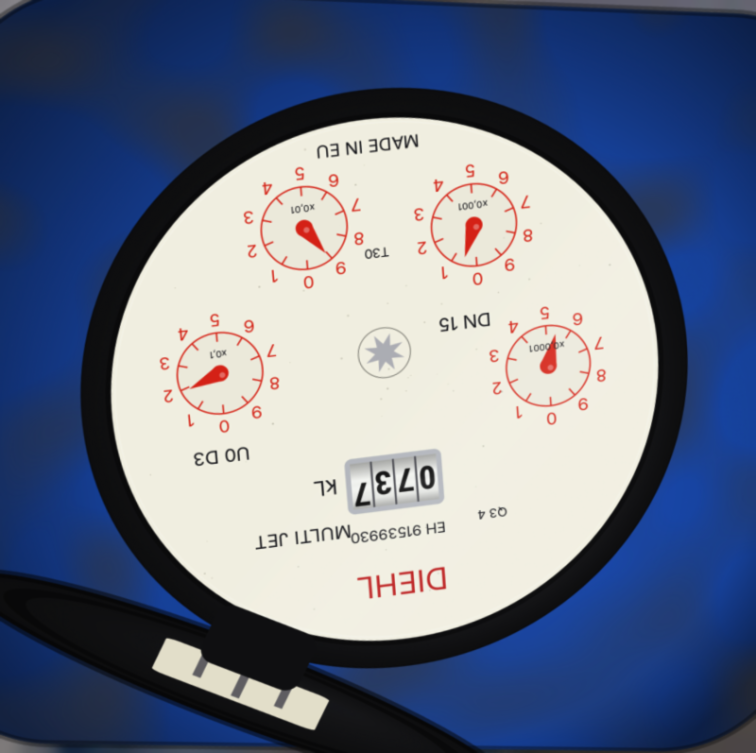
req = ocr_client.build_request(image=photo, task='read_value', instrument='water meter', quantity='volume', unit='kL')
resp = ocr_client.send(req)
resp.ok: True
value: 737.1905 kL
